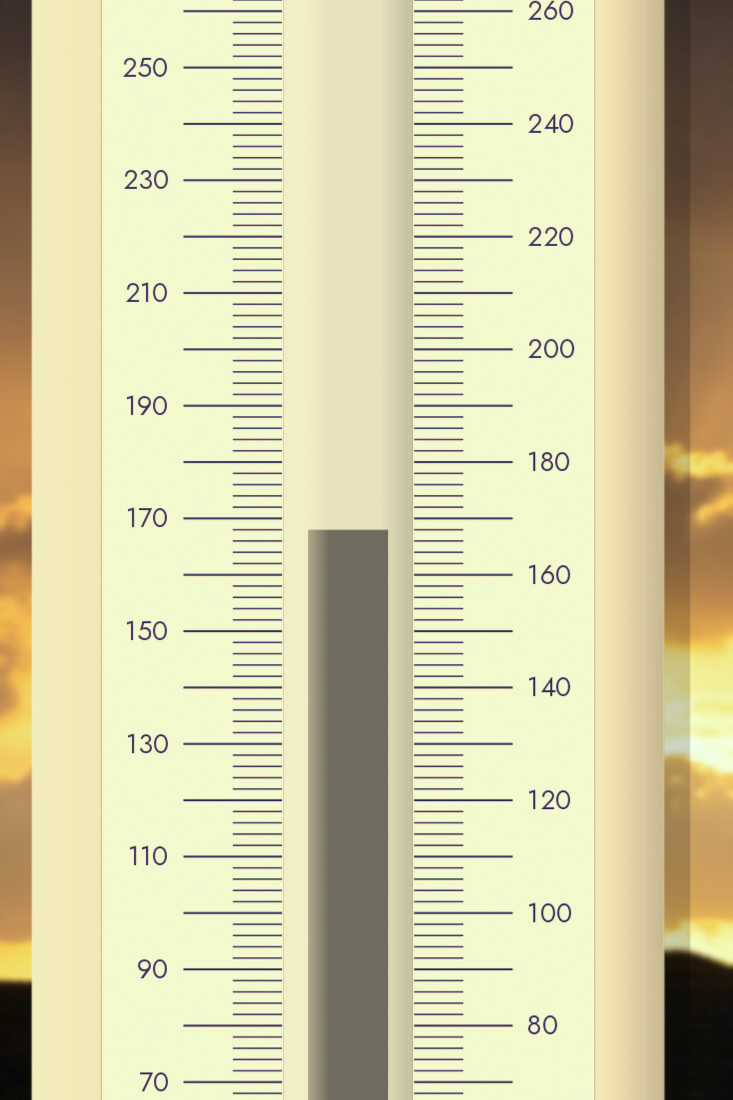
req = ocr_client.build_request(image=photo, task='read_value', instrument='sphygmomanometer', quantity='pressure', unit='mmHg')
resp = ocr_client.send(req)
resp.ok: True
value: 168 mmHg
